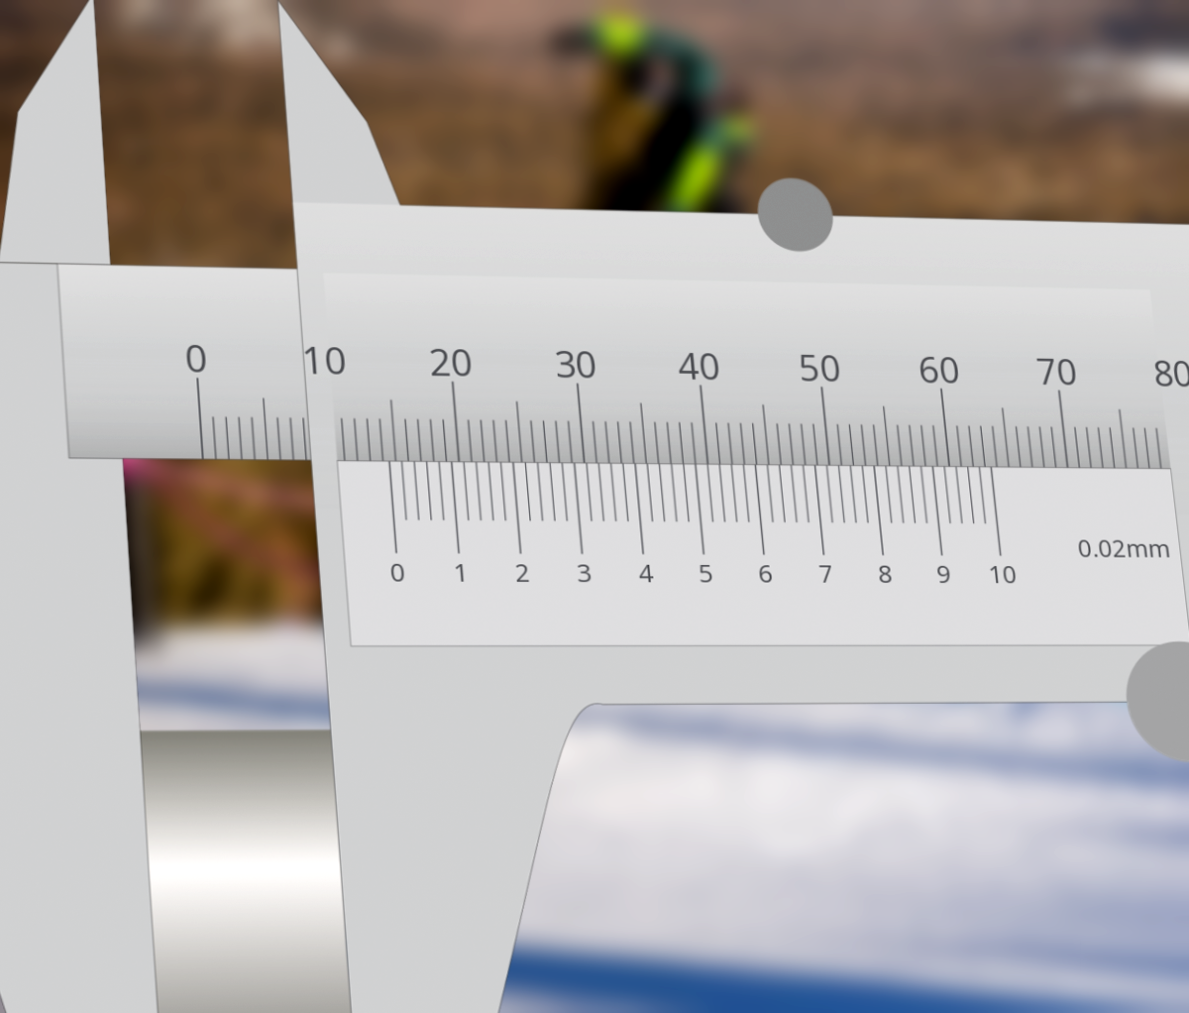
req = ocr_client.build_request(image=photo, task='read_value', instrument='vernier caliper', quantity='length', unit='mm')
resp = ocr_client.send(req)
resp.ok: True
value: 14.5 mm
